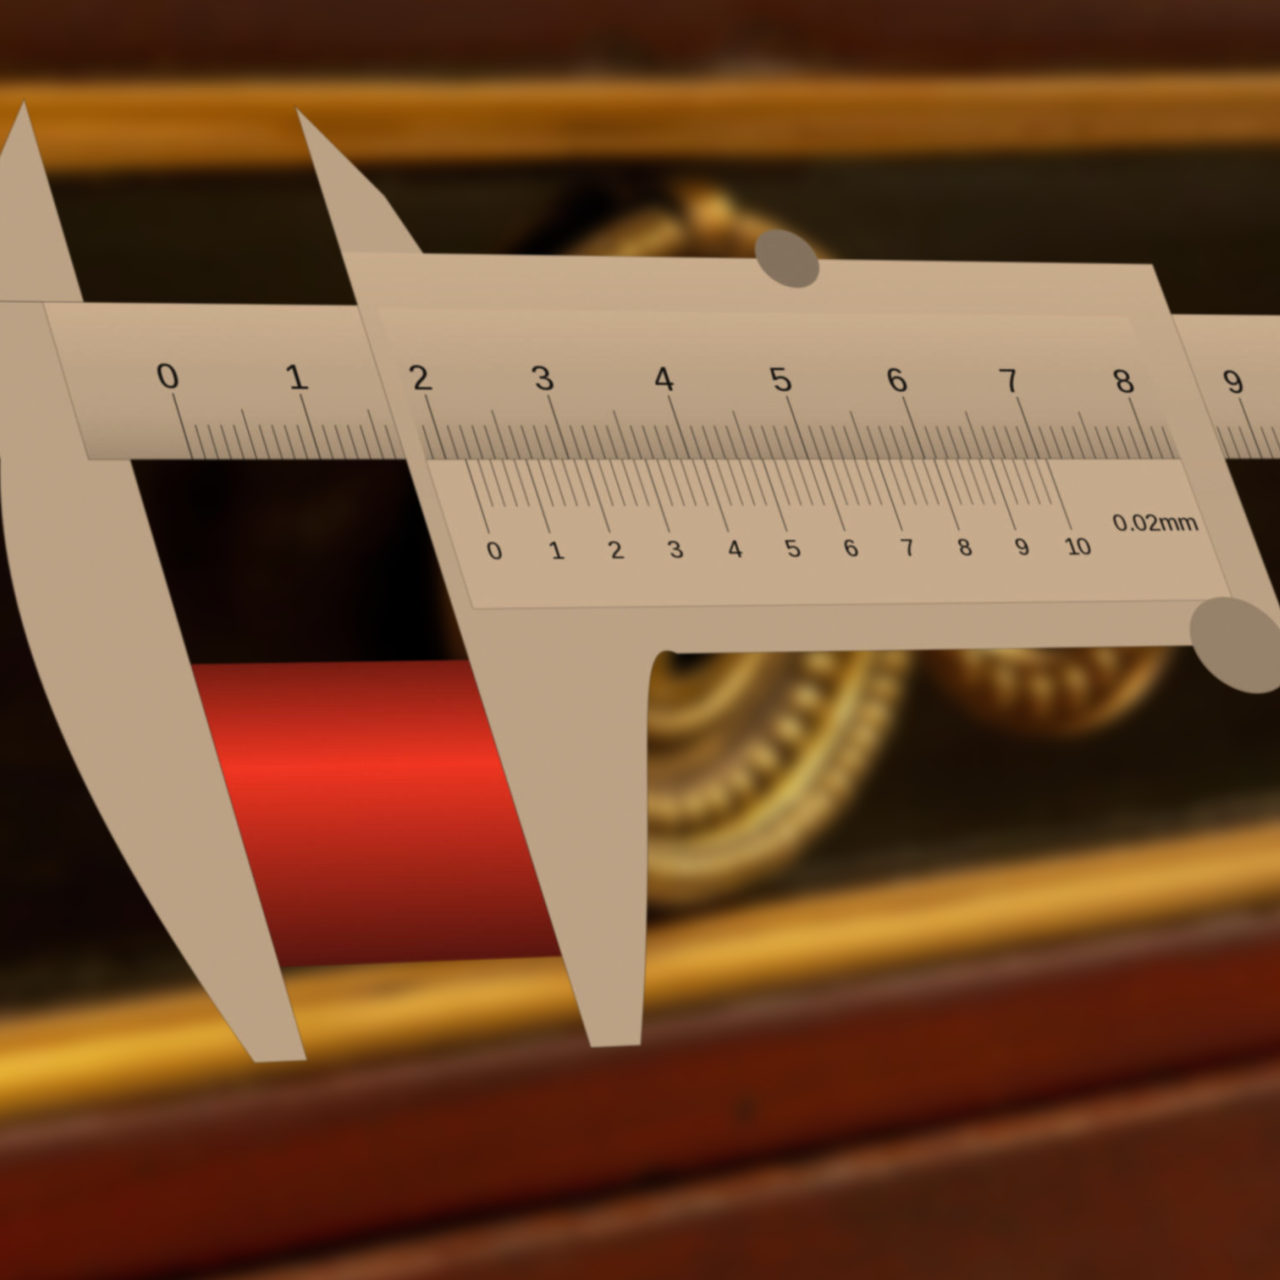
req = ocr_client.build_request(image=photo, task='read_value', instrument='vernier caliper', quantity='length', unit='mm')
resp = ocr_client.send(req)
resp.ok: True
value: 21.6 mm
